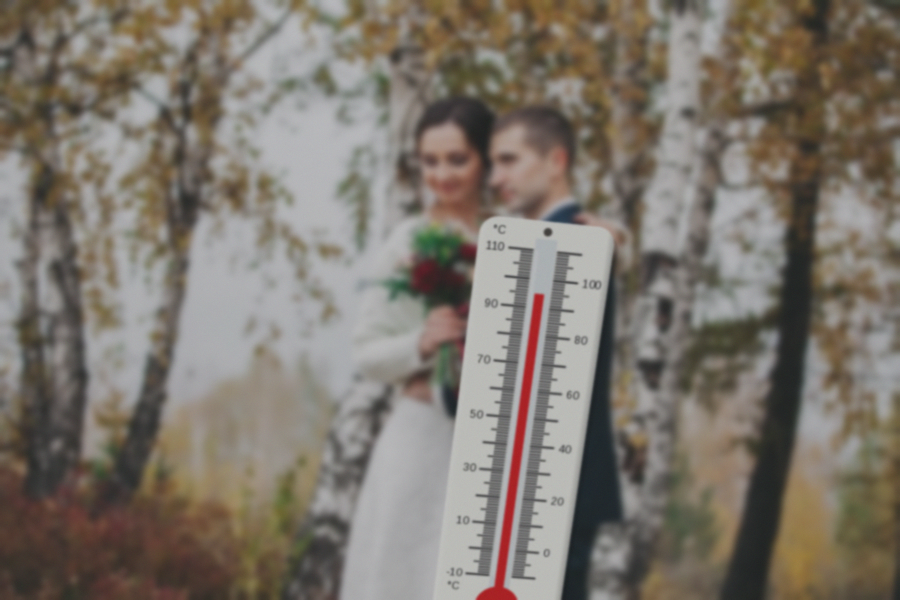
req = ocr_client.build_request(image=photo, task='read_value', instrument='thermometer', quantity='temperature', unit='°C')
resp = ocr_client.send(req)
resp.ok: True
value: 95 °C
